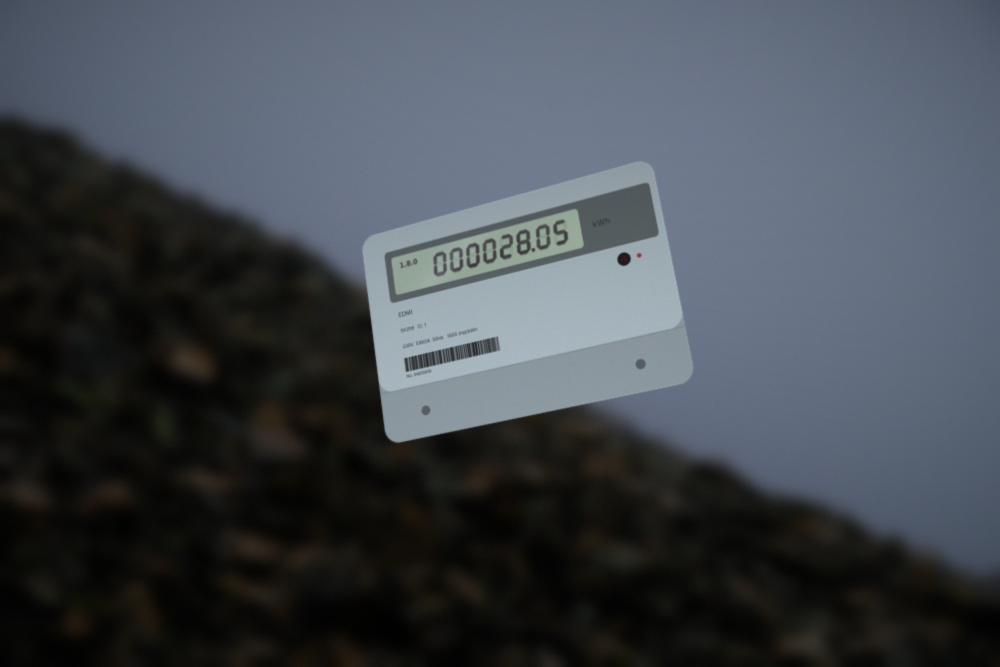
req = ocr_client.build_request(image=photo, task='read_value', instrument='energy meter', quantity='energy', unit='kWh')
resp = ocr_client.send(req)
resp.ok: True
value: 28.05 kWh
